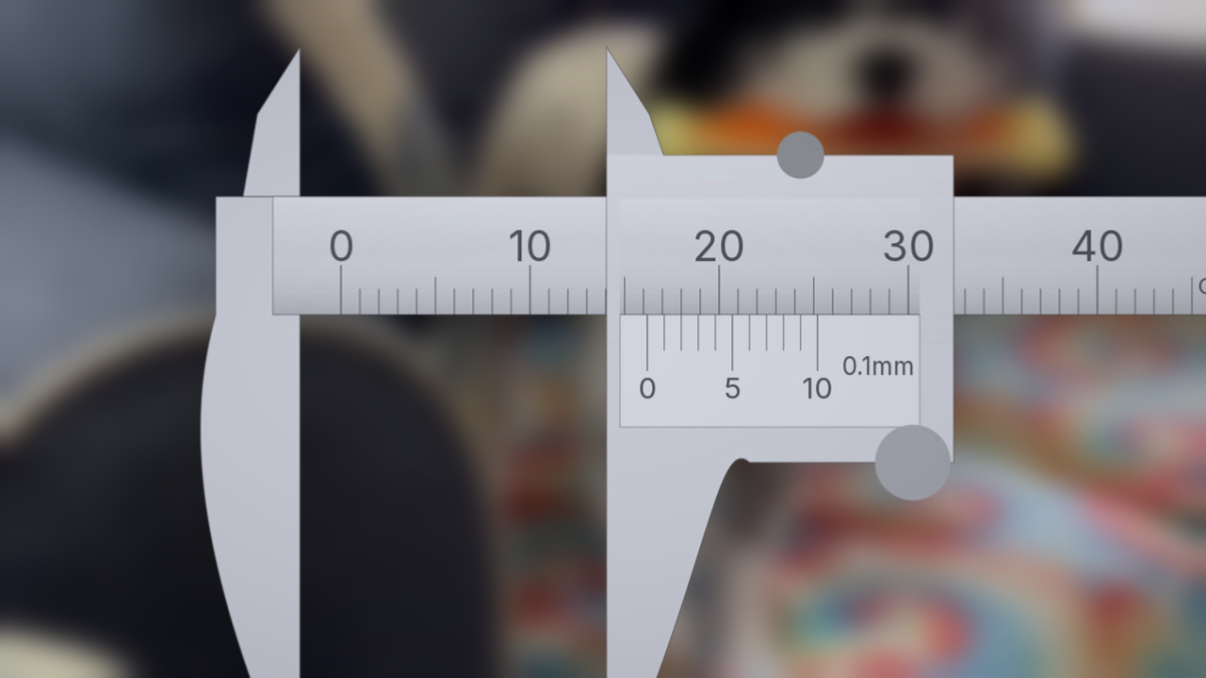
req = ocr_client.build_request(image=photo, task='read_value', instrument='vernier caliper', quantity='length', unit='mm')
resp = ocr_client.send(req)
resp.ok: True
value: 16.2 mm
